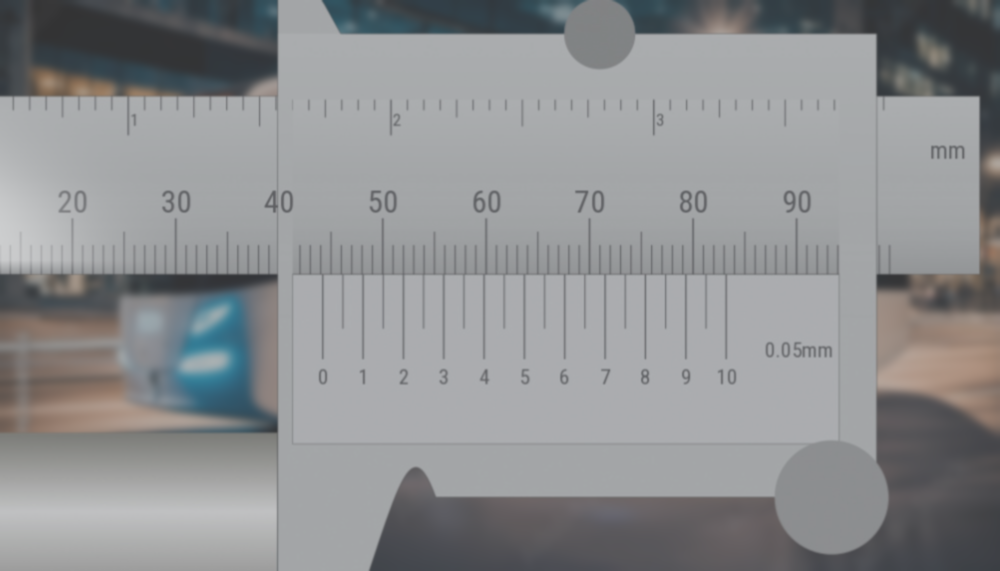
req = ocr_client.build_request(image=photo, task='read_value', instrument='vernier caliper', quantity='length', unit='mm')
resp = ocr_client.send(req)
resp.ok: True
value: 44.2 mm
